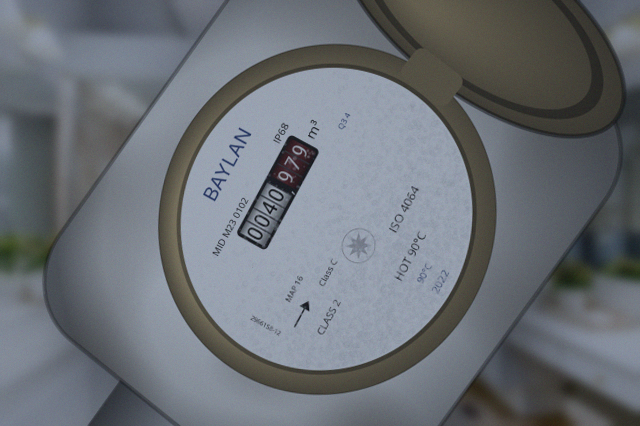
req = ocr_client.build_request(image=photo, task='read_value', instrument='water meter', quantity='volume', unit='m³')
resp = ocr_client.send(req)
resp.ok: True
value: 40.979 m³
